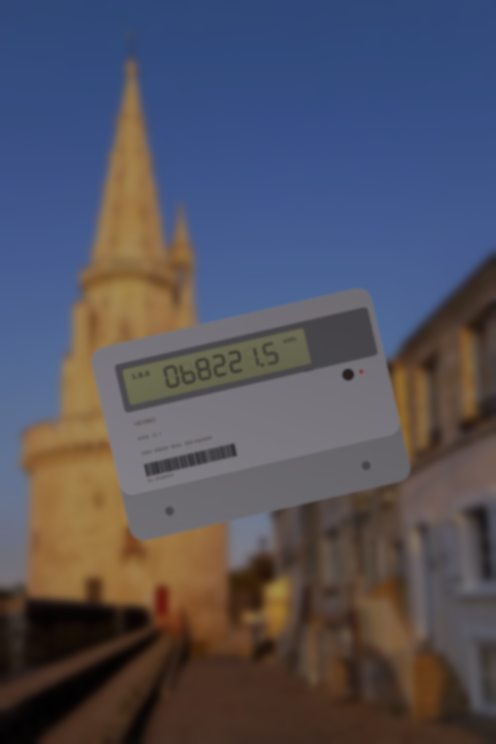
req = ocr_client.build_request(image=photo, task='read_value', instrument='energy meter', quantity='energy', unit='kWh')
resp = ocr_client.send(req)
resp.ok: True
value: 68221.5 kWh
